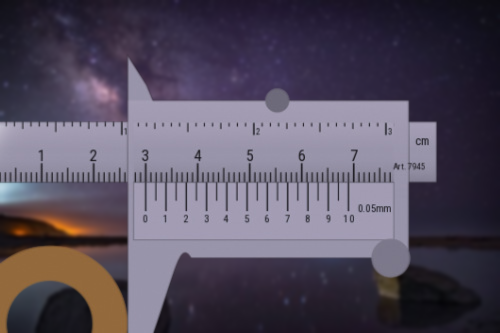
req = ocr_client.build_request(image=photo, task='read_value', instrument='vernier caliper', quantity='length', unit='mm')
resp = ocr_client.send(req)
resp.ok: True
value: 30.0 mm
